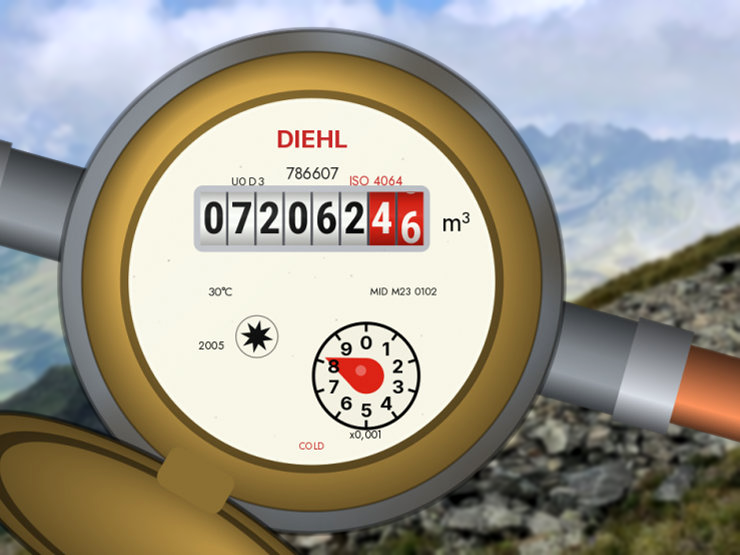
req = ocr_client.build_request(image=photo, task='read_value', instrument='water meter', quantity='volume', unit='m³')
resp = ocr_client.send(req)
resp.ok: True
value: 72062.458 m³
